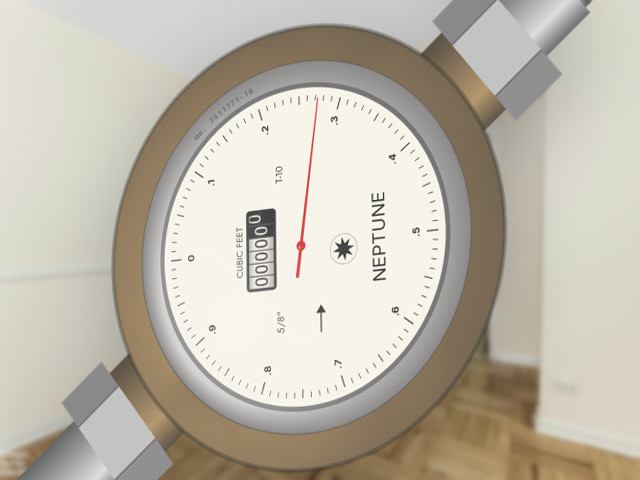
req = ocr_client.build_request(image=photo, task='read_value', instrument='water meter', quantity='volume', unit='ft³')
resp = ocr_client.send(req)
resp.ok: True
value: 0.27 ft³
